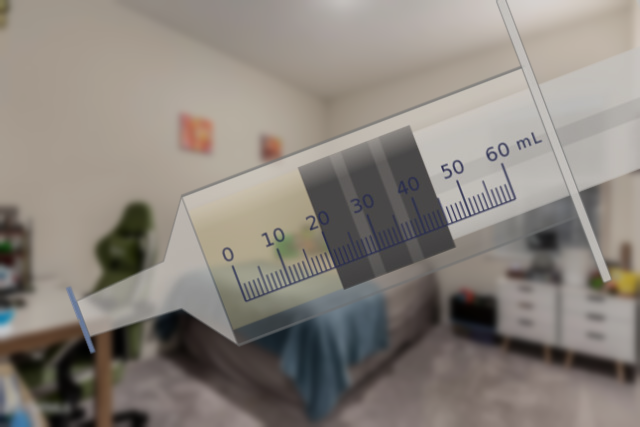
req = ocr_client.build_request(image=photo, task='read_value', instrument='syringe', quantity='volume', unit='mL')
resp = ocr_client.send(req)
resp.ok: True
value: 20 mL
